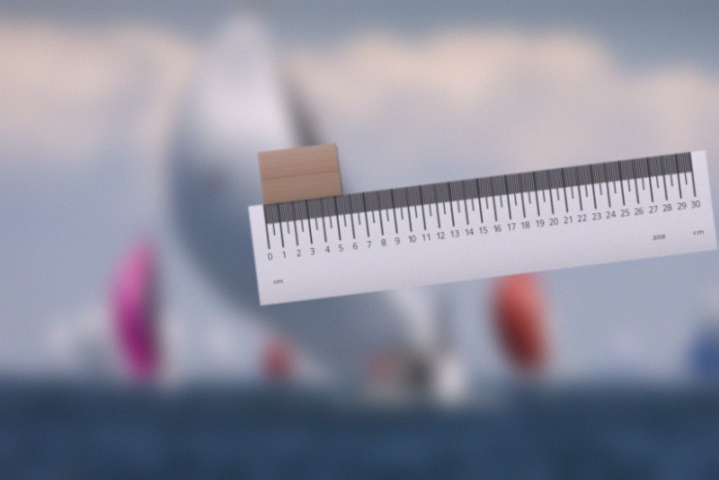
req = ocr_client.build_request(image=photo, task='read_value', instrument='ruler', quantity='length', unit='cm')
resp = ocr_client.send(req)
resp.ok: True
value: 5.5 cm
